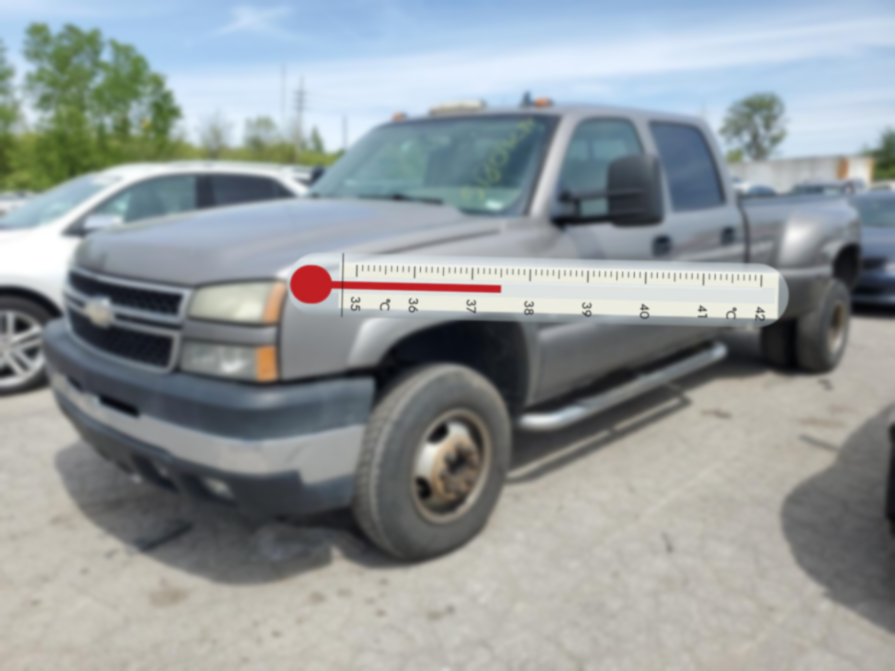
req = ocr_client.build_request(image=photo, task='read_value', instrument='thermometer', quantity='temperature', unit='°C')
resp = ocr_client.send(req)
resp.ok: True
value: 37.5 °C
